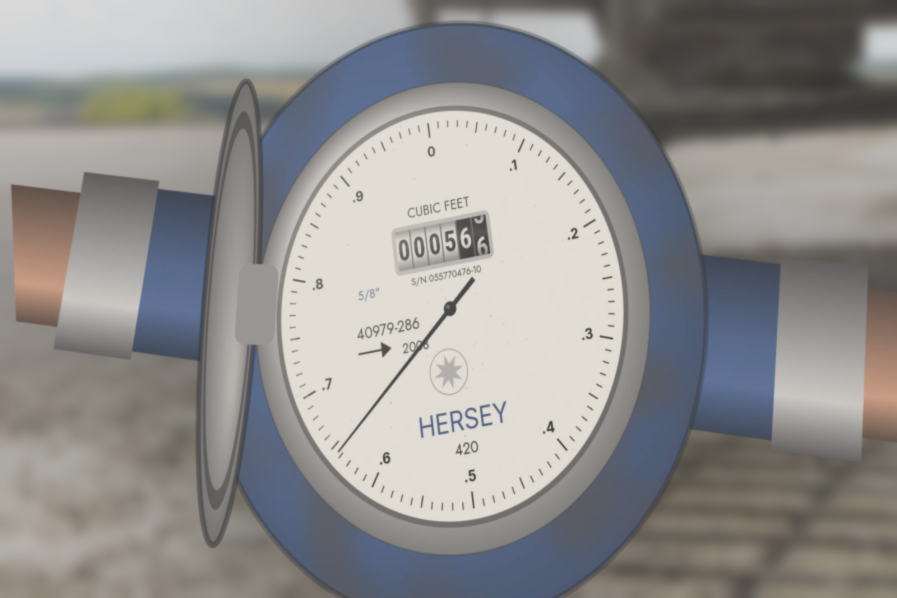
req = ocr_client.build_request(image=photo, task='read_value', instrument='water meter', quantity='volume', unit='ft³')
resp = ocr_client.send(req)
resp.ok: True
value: 565.64 ft³
